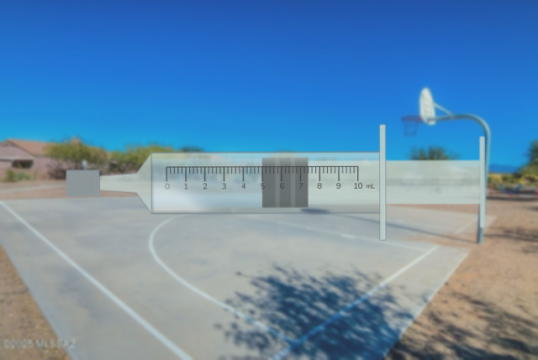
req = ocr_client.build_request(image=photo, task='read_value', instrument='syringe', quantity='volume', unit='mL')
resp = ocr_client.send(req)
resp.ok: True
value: 5 mL
